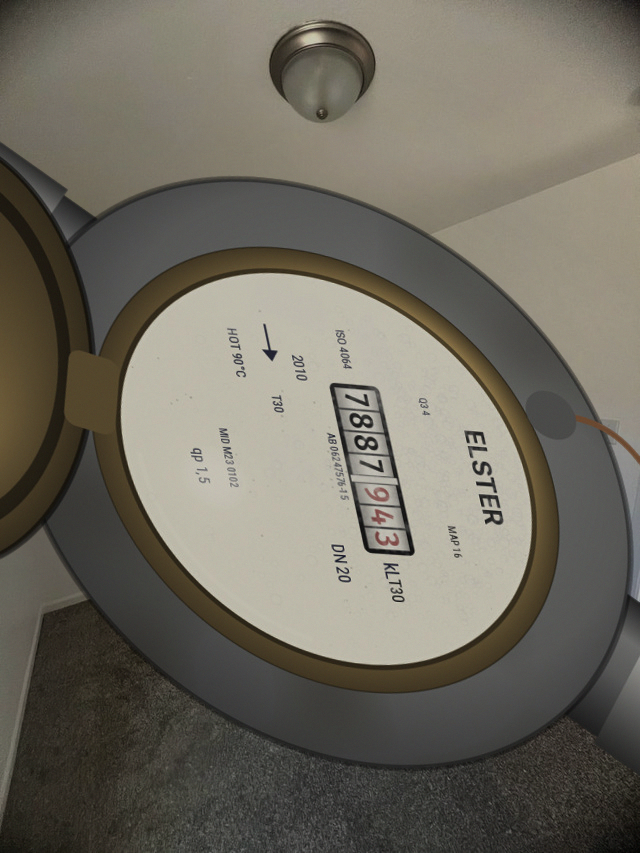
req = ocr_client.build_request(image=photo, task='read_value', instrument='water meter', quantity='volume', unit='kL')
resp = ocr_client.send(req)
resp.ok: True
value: 7887.943 kL
